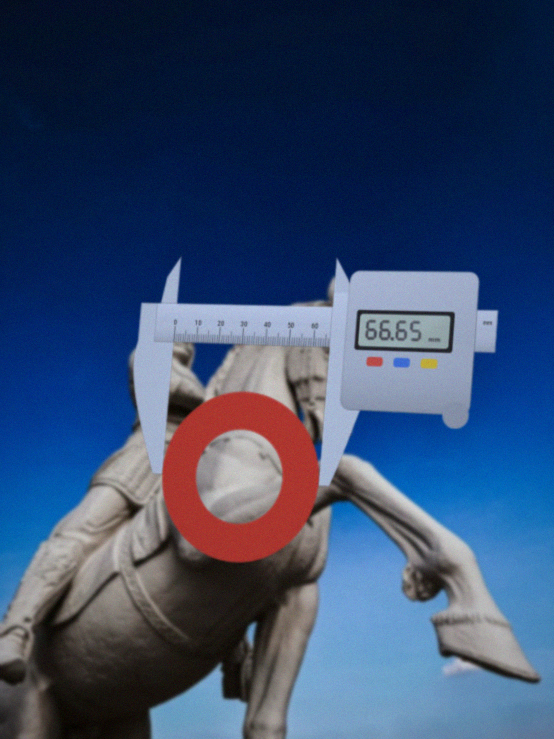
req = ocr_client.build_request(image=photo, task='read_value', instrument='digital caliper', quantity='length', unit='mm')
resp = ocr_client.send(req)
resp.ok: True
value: 66.65 mm
